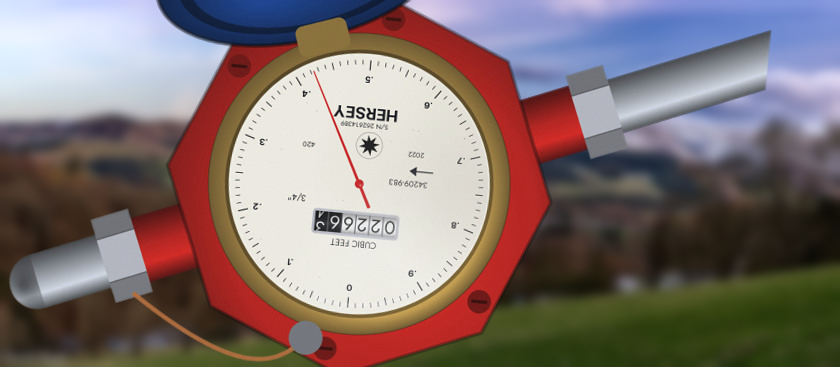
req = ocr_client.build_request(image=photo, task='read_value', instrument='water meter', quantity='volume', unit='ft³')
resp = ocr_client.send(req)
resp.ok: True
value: 22663.42 ft³
